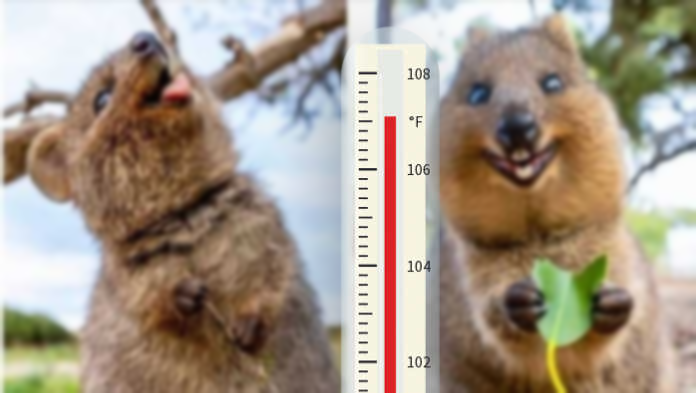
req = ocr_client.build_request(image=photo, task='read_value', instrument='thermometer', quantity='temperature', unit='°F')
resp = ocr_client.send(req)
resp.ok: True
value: 107.1 °F
